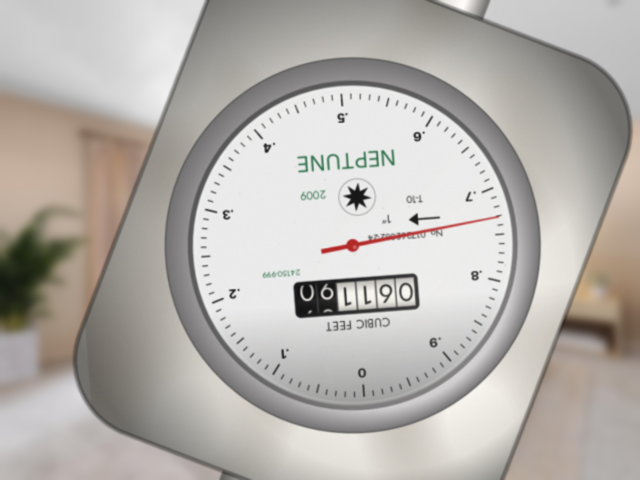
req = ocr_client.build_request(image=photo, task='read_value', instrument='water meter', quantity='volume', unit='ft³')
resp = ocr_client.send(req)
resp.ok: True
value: 61189.73 ft³
